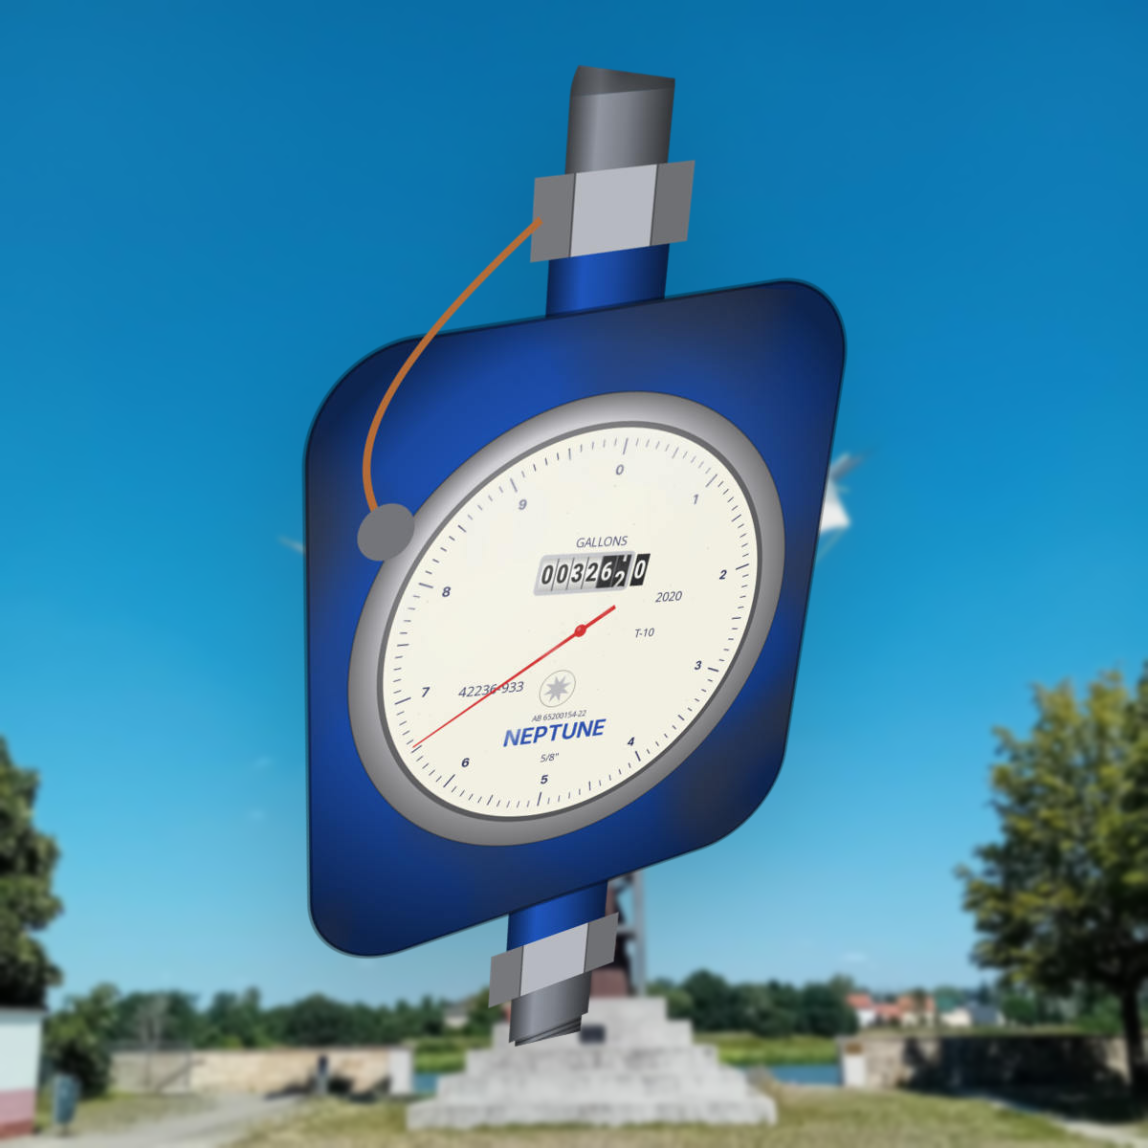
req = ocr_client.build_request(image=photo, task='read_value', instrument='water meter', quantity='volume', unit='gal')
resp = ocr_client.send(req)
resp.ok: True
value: 32616.5 gal
